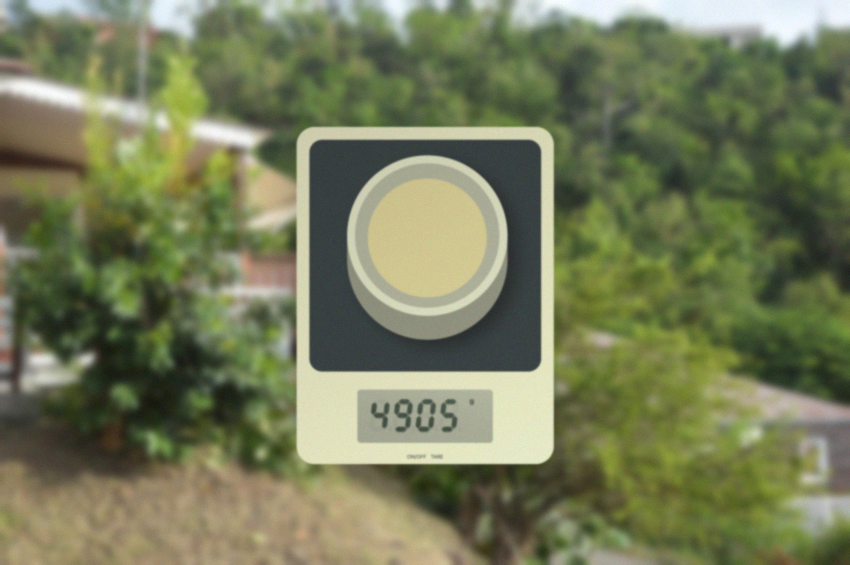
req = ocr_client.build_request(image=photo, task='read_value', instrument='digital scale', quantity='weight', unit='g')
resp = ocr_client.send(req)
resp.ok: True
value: 4905 g
